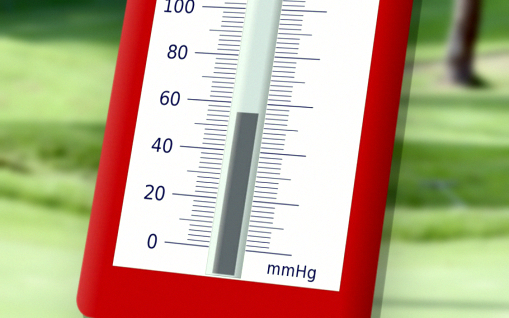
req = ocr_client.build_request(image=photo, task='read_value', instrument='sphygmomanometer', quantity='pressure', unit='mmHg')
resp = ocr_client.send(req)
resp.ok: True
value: 56 mmHg
